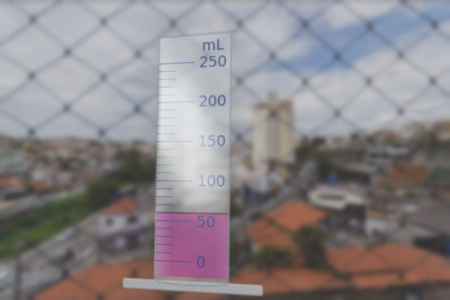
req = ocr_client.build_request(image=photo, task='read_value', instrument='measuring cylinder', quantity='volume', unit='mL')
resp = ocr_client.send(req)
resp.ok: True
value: 60 mL
